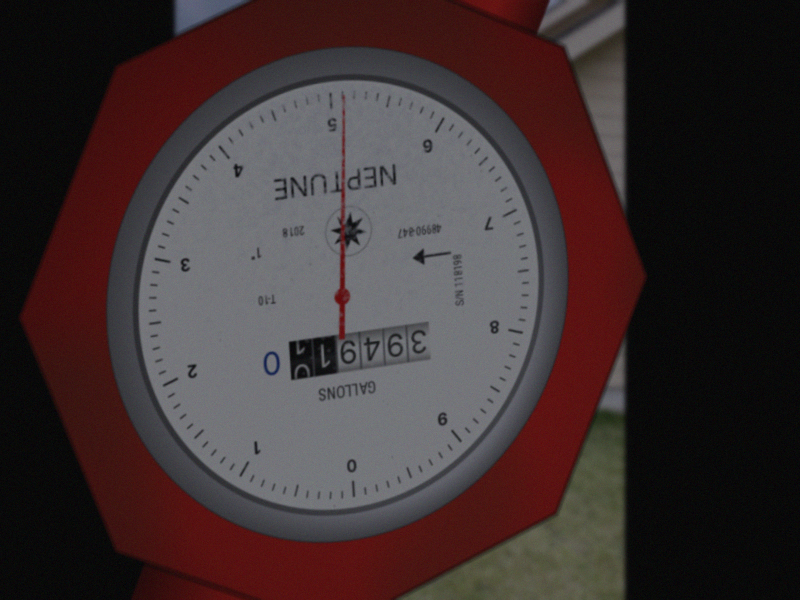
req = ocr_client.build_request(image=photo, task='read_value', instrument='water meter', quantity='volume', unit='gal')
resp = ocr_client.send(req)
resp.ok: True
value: 3949105.1 gal
